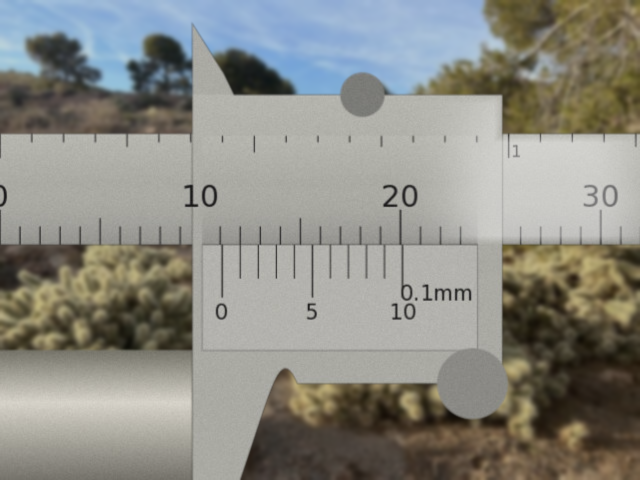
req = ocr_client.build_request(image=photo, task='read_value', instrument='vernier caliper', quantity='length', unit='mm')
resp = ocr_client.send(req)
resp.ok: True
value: 11.1 mm
